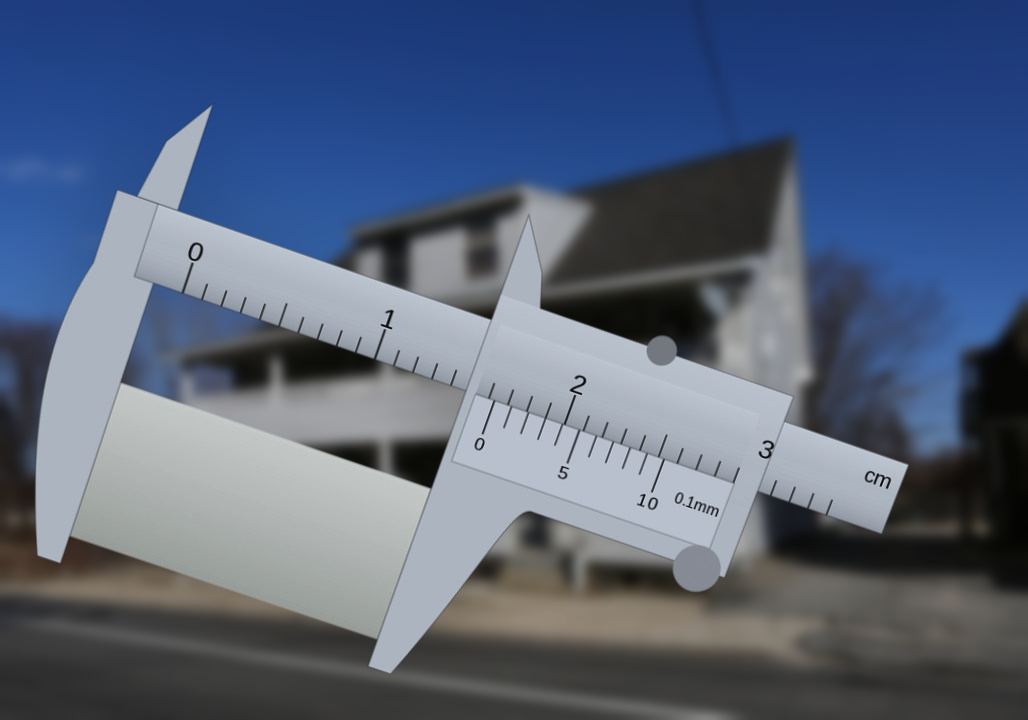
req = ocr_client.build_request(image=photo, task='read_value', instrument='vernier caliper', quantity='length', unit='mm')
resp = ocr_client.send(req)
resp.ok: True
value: 16.3 mm
